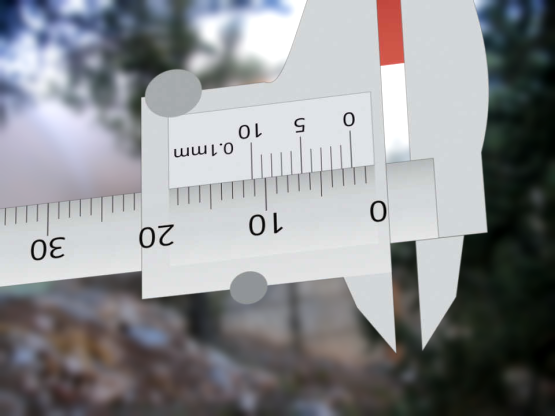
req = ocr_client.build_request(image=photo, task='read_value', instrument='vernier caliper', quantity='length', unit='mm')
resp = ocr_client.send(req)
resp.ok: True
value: 2.2 mm
